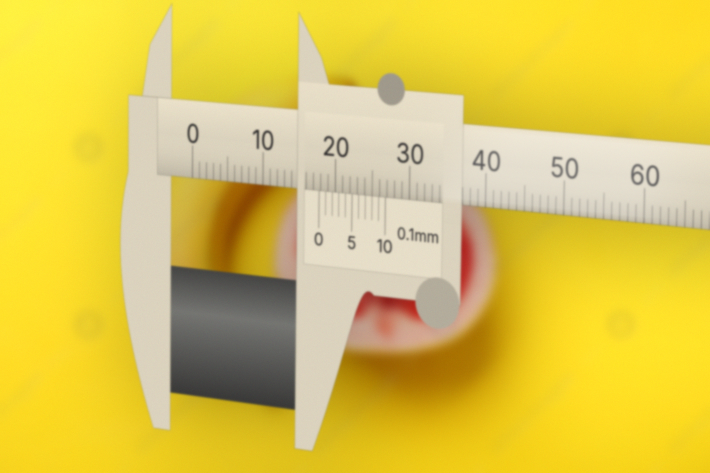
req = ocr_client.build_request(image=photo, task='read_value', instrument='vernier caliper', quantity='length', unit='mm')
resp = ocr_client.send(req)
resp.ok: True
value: 17.8 mm
